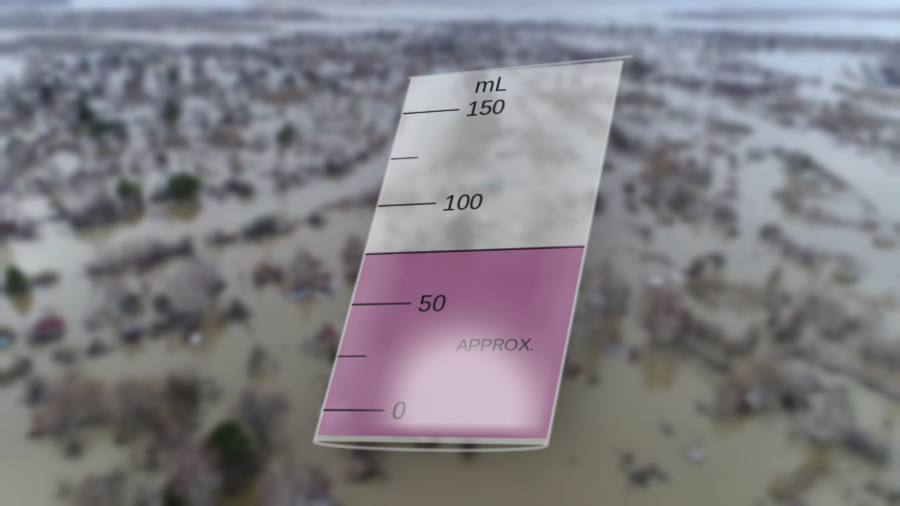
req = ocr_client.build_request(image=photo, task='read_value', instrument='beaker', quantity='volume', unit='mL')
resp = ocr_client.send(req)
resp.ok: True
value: 75 mL
